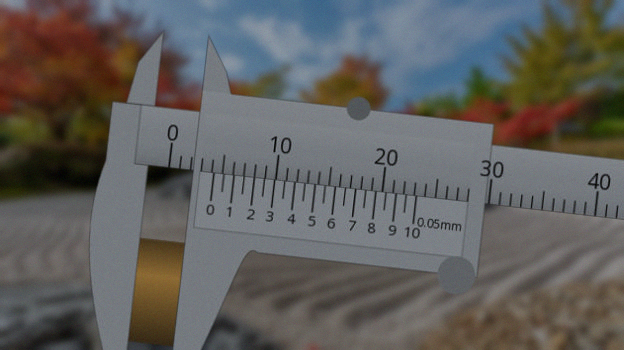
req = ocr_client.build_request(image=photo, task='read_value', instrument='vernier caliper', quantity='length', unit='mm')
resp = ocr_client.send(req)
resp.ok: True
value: 4.2 mm
